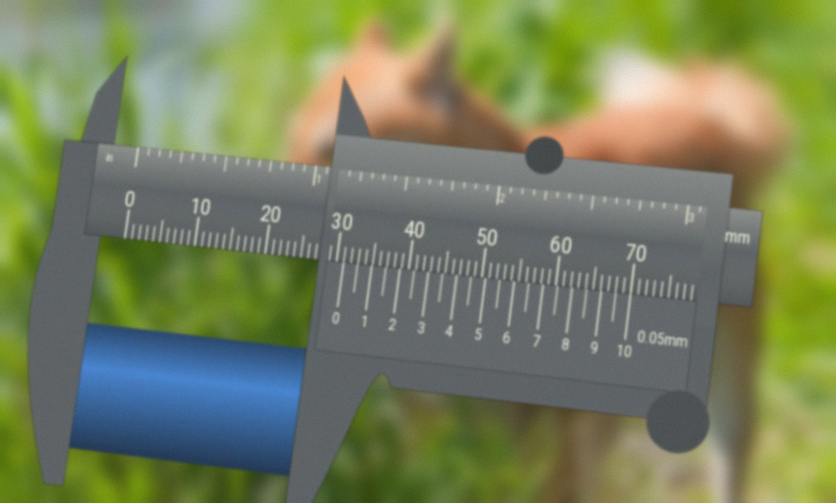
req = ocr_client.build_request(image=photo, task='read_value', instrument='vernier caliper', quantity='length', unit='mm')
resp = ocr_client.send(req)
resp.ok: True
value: 31.0 mm
